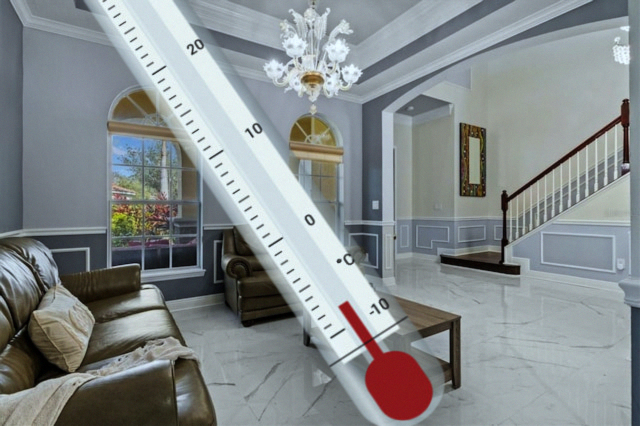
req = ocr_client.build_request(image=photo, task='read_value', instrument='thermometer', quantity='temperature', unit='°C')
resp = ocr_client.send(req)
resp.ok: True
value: -8 °C
